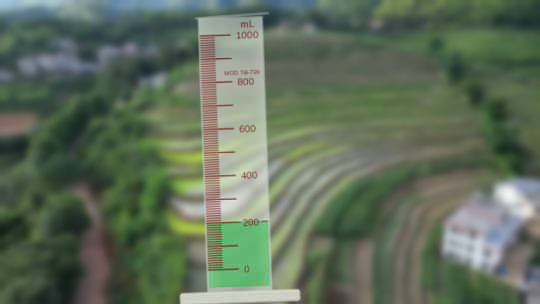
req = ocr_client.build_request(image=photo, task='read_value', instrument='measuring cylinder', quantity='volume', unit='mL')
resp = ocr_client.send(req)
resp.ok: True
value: 200 mL
